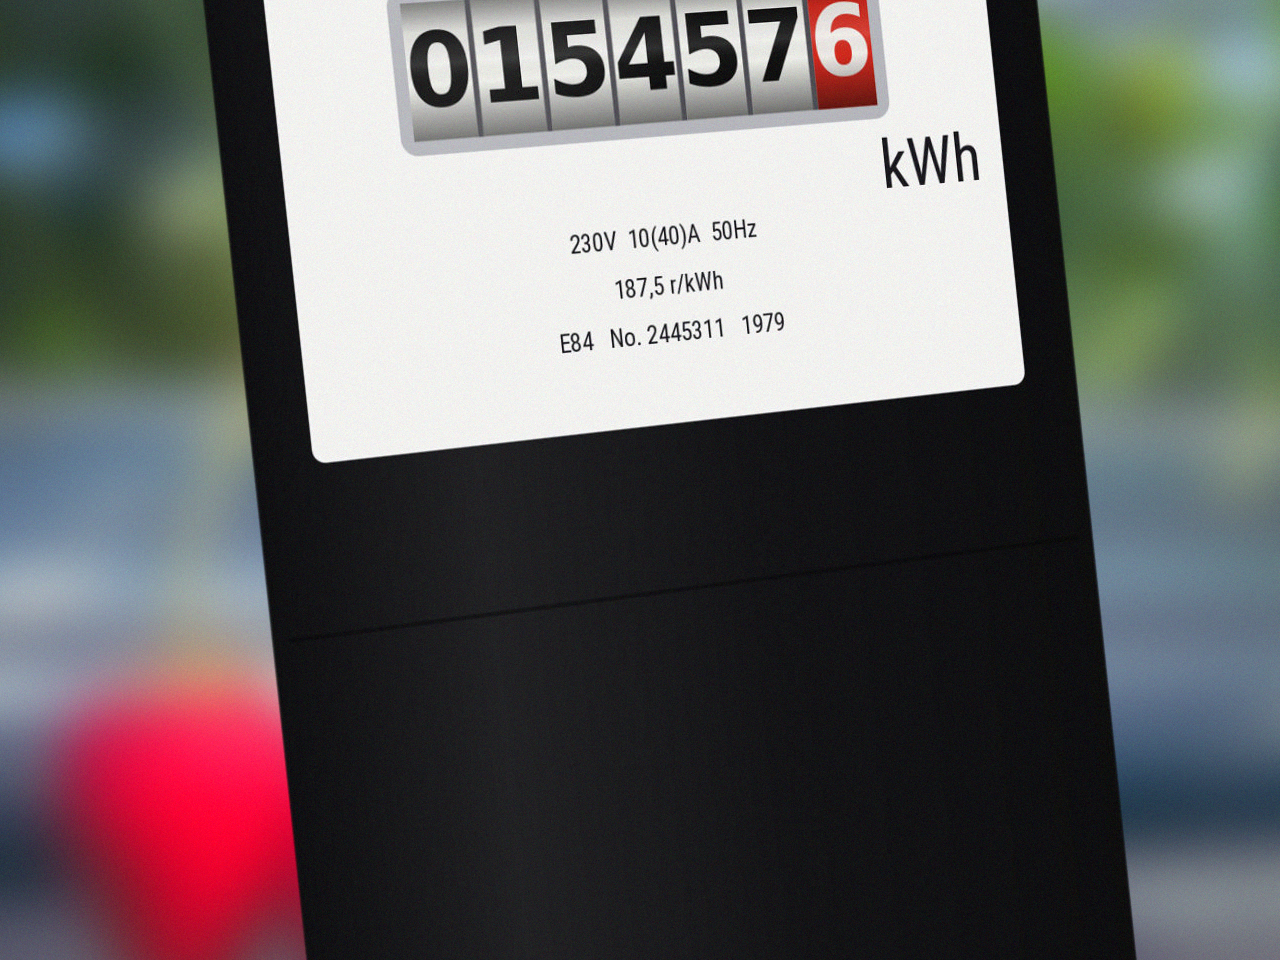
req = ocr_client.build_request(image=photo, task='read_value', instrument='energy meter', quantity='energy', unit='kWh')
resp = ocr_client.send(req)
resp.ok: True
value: 15457.6 kWh
